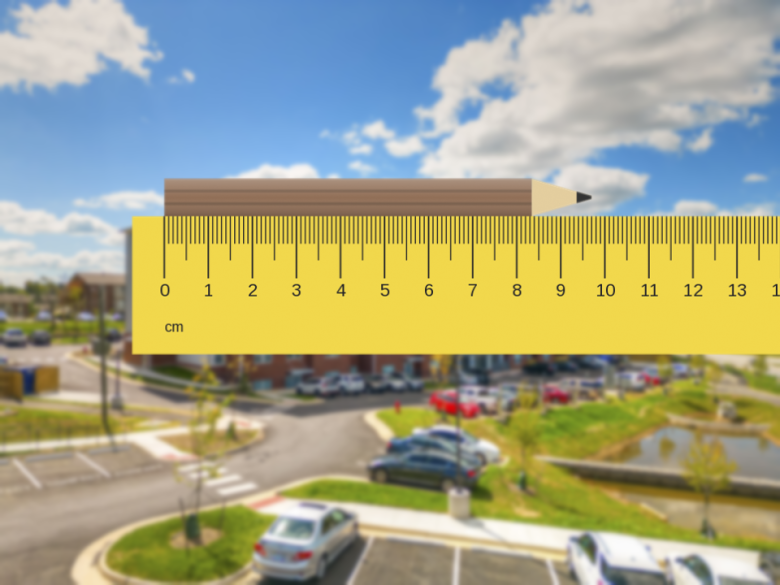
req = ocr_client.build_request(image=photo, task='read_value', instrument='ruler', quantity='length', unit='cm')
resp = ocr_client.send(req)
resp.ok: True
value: 9.7 cm
